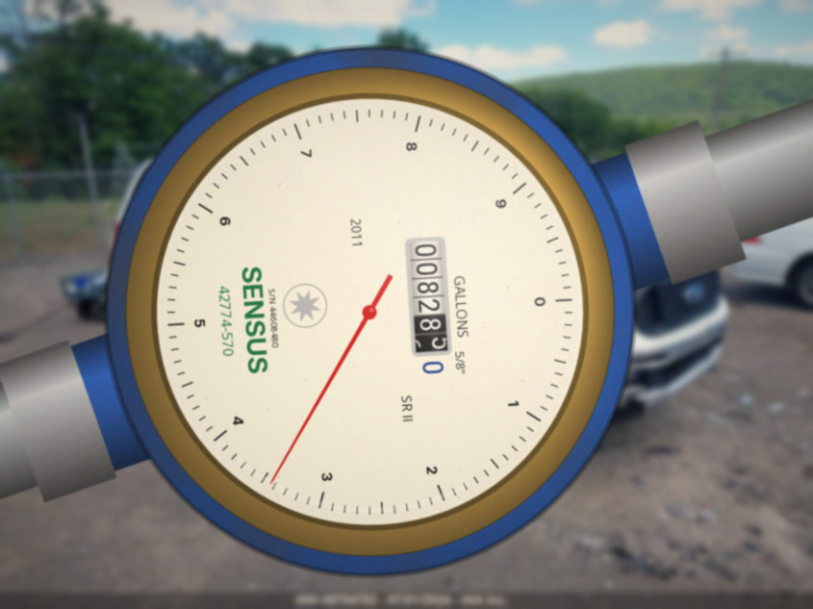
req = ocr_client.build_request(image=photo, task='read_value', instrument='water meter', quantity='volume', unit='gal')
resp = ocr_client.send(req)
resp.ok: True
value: 82853.4 gal
